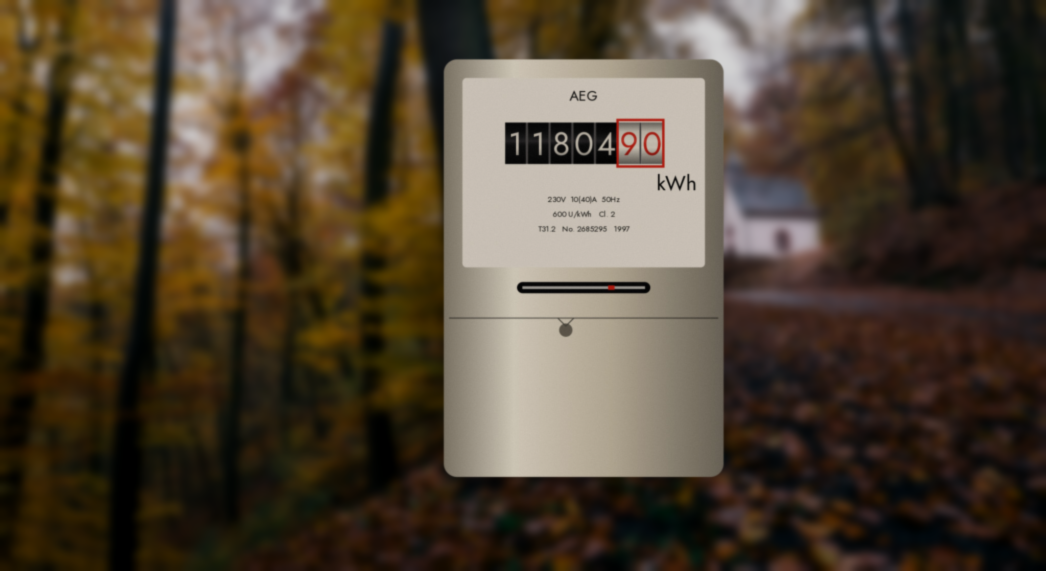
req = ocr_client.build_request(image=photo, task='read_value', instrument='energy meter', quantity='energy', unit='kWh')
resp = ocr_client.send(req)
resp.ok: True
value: 11804.90 kWh
